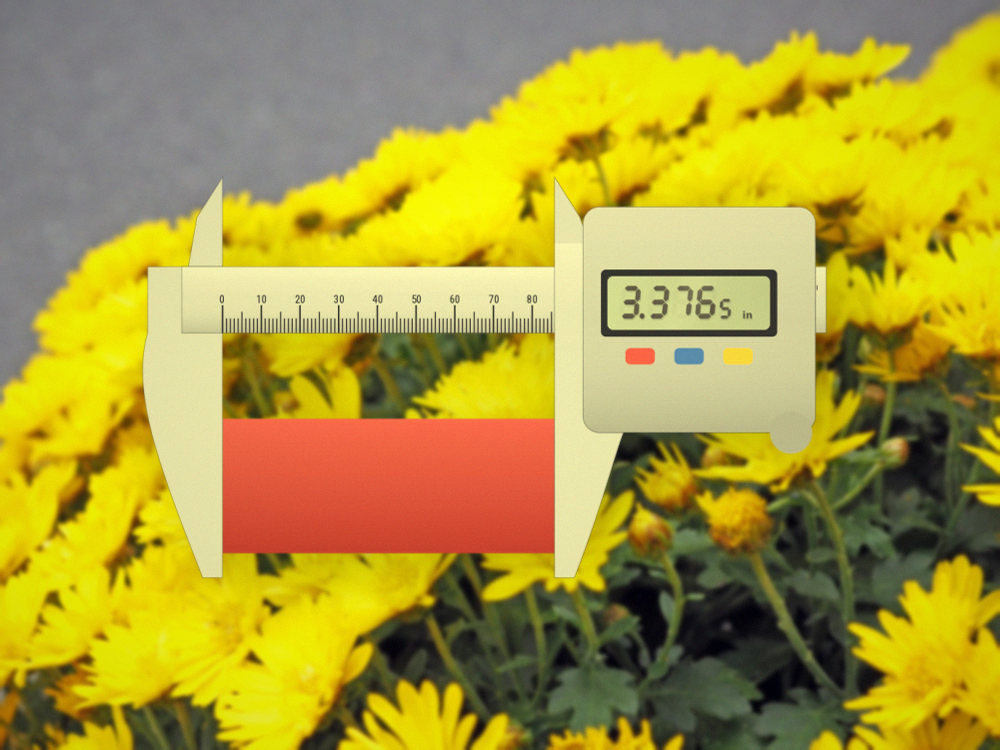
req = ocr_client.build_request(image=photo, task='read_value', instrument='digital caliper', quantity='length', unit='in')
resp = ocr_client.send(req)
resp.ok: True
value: 3.3765 in
